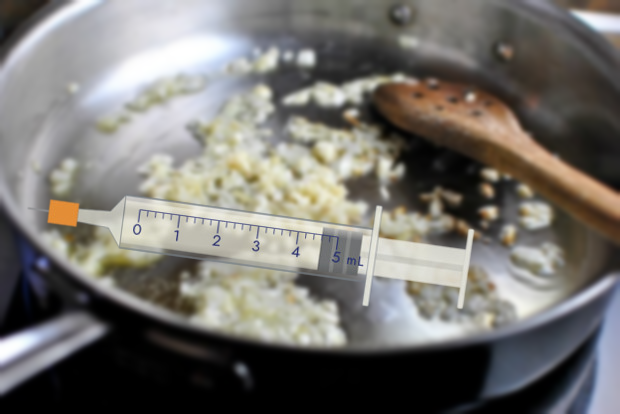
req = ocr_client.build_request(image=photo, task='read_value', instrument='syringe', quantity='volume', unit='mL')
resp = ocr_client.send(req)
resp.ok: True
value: 4.6 mL
